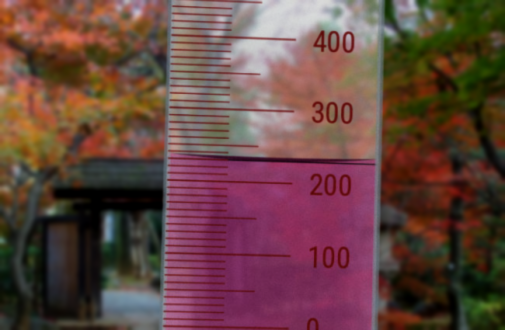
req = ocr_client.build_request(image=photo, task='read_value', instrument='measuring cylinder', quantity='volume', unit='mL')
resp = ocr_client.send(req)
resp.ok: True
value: 230 mL
